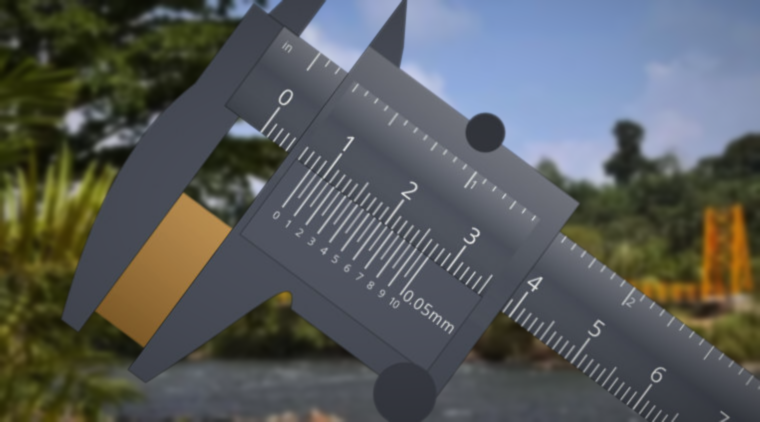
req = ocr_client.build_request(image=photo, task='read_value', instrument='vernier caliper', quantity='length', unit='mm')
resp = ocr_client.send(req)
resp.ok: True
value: 8.0 mm
